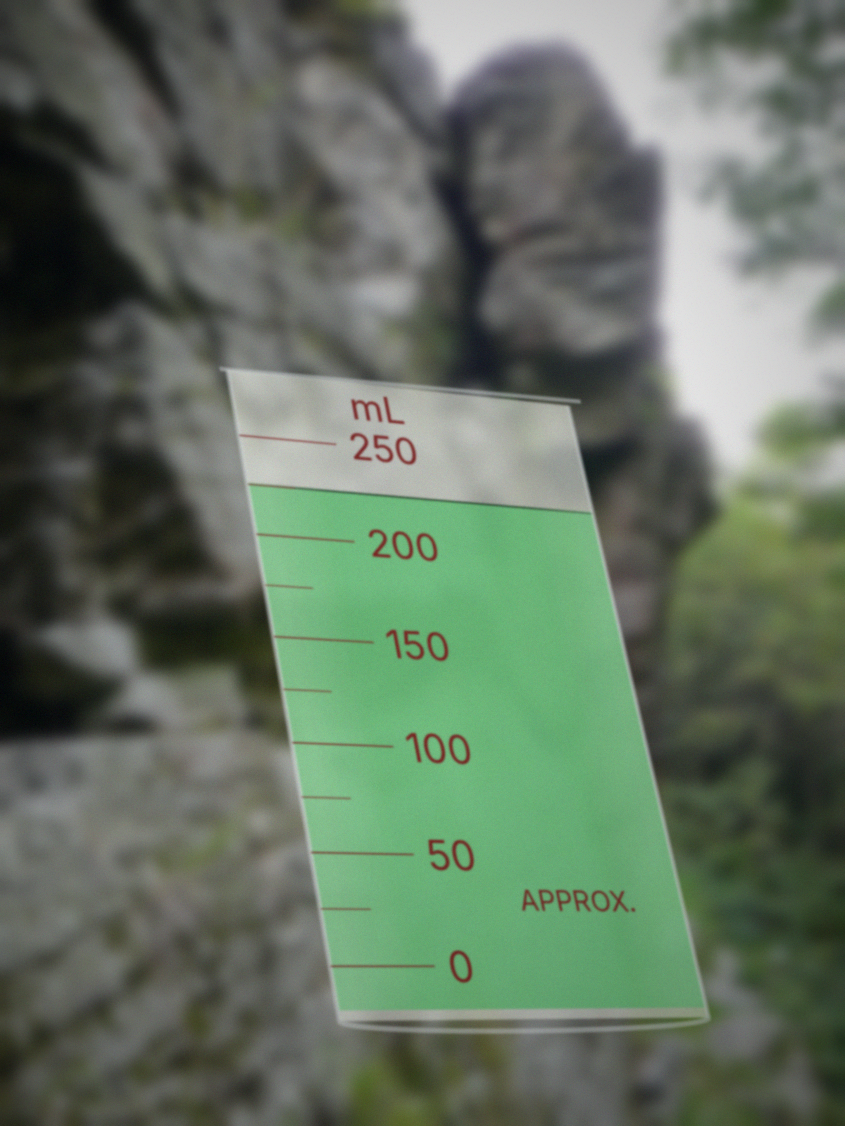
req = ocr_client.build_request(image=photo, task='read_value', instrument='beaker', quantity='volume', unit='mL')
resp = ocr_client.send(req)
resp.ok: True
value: 225 mL
